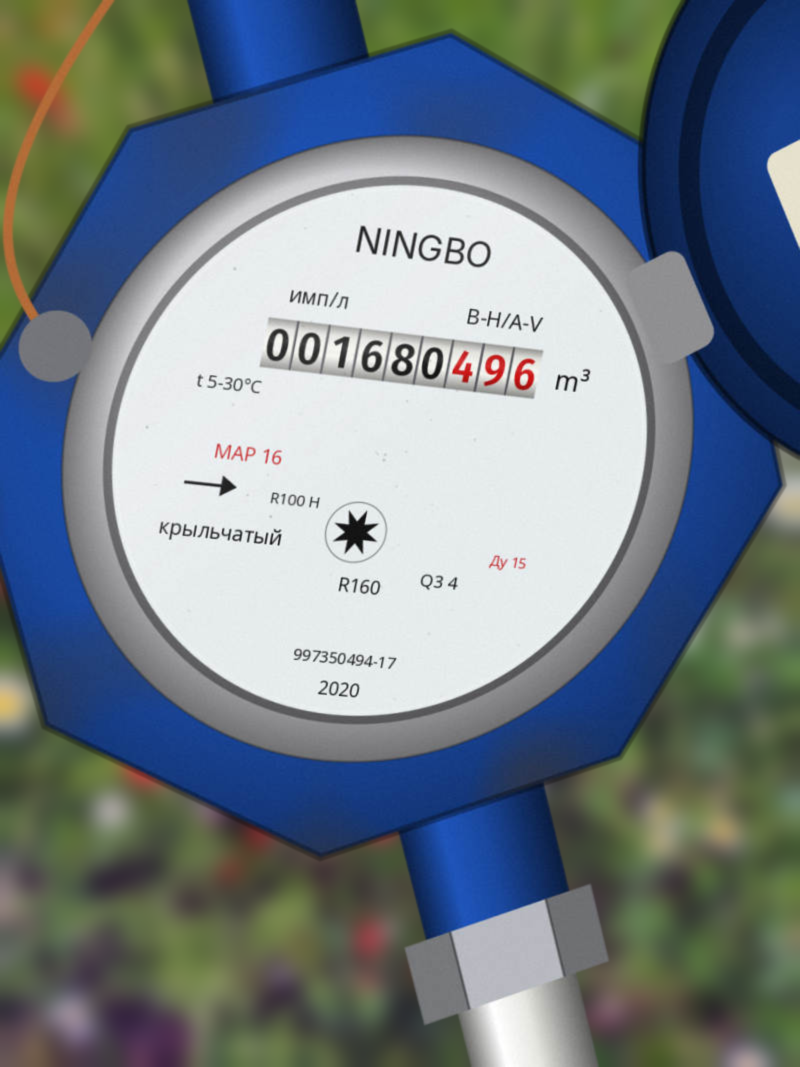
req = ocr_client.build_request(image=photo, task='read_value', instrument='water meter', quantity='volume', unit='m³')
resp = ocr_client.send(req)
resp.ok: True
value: 1680.496 m³
